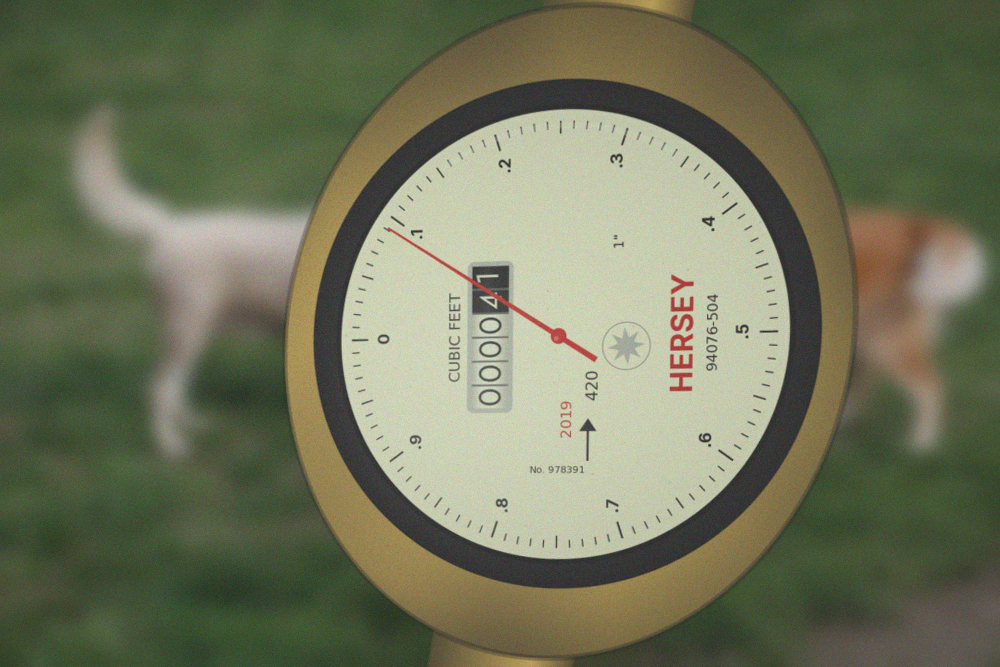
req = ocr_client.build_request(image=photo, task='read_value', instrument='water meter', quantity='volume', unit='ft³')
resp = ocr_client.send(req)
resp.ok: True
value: 41.09 ft³
